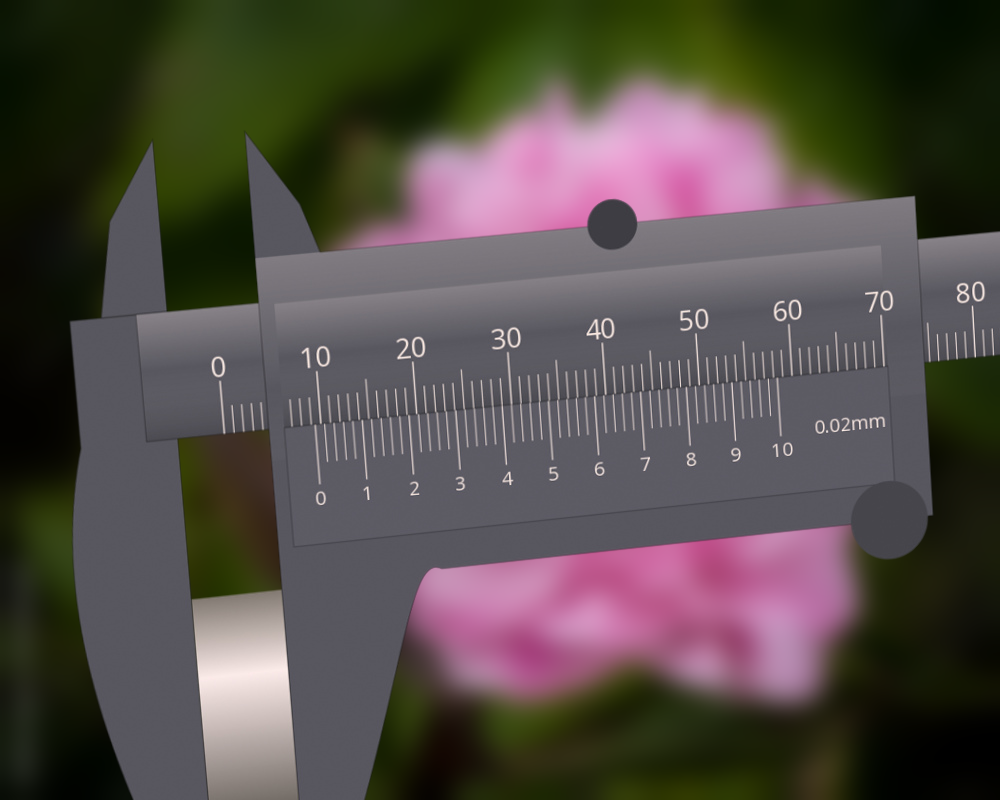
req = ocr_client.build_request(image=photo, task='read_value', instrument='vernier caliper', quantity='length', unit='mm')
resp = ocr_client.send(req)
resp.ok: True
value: 9.4 mm
